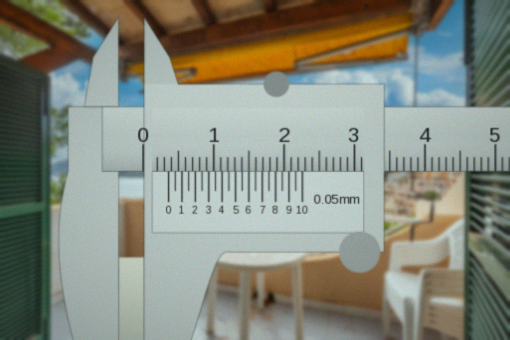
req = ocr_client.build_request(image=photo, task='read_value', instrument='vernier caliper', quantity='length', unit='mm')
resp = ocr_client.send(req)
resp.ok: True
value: 3.6 mm
